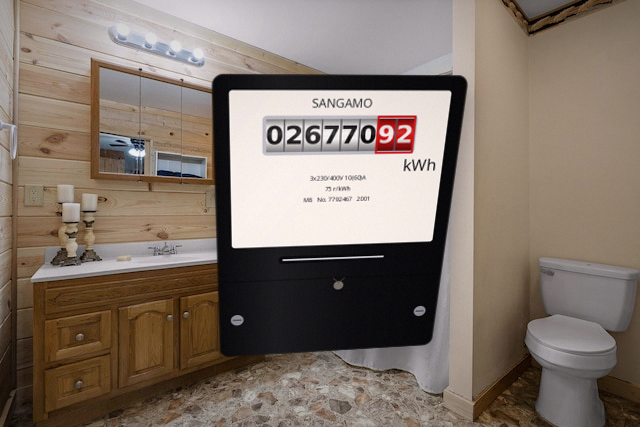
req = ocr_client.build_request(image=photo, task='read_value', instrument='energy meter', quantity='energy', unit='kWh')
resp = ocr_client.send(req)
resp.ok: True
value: 26770.92 kWh
